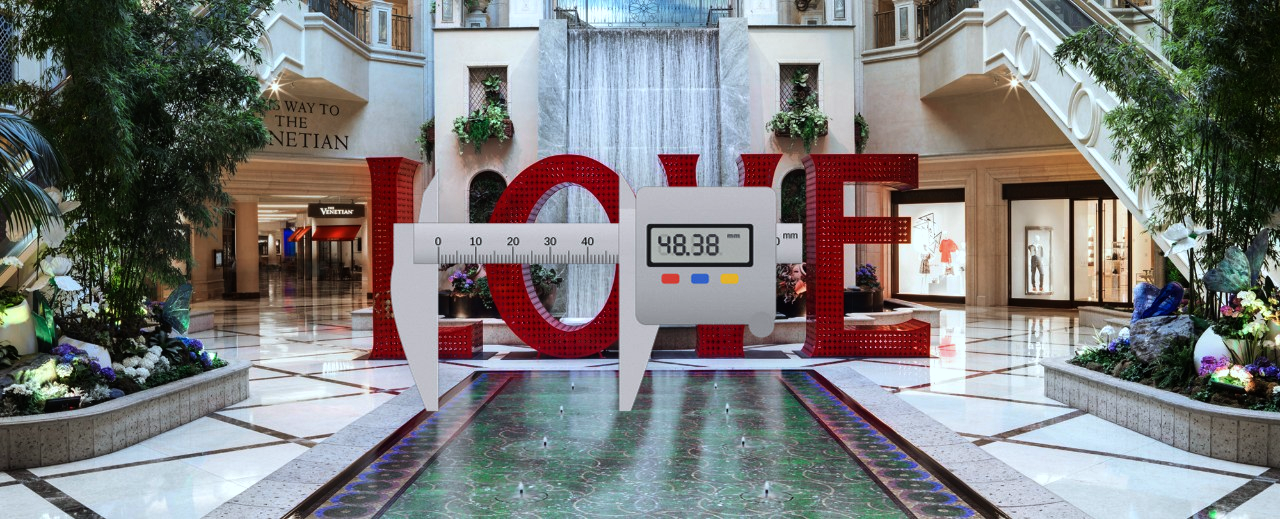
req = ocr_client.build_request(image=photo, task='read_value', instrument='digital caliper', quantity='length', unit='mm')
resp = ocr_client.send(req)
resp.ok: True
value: 48.38 mm
